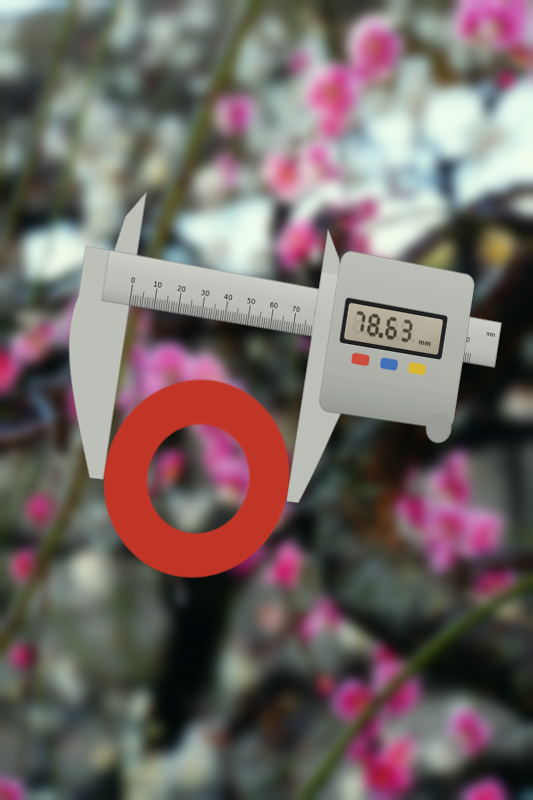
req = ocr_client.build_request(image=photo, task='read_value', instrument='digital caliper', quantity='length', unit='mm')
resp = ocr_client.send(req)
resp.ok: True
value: 78.63 mm
